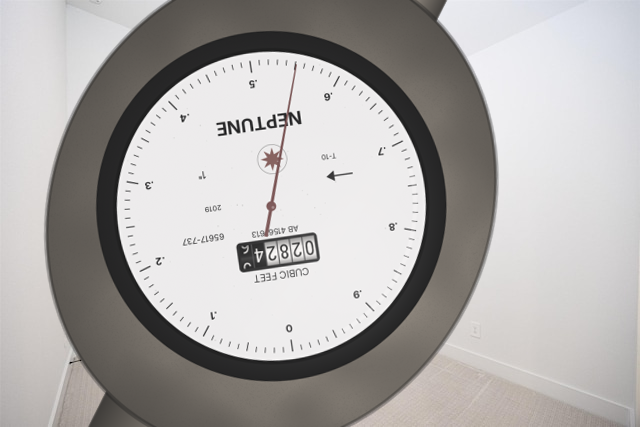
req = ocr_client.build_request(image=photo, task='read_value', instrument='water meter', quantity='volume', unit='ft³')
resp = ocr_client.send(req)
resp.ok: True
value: 28245.55 ft³
